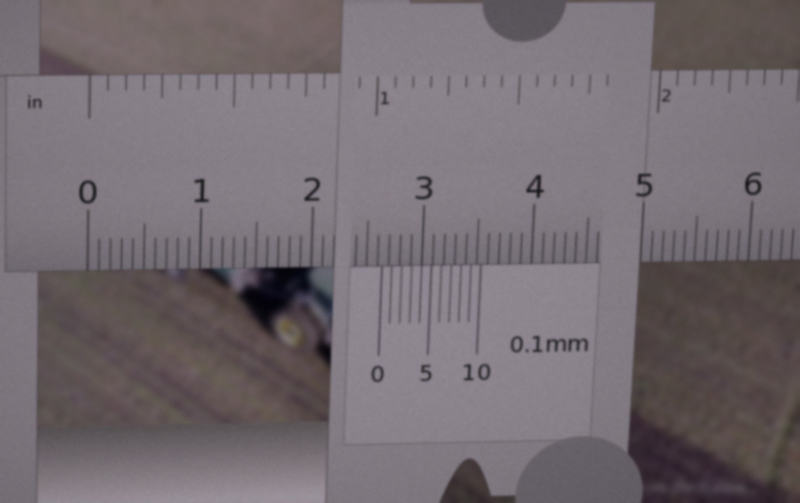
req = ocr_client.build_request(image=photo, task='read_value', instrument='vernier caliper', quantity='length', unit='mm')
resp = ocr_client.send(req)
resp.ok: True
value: 26.4 mm
